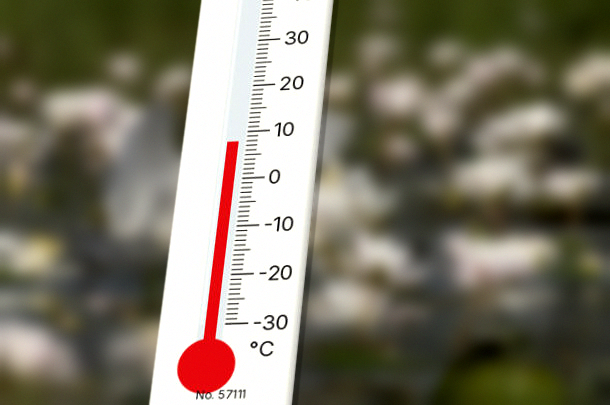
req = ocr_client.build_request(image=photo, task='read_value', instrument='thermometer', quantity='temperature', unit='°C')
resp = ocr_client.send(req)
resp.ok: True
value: 8 °C
